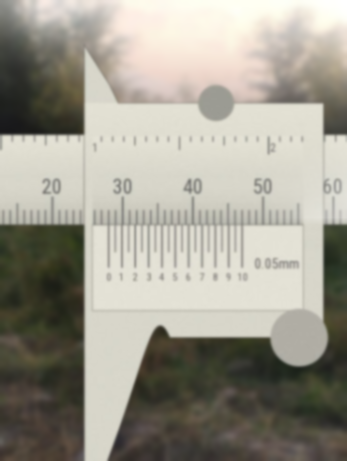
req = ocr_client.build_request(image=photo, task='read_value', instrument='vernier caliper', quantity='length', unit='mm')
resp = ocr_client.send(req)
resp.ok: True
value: 28.0 mm
